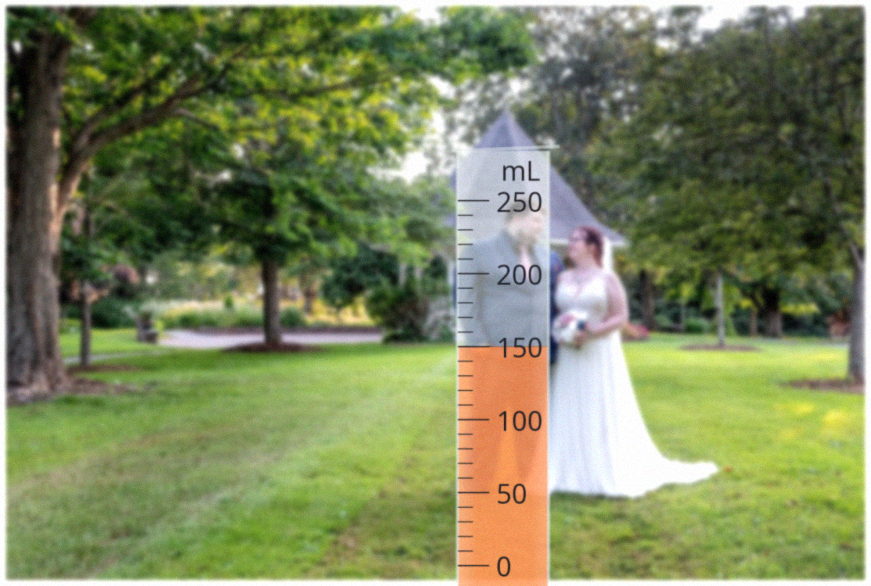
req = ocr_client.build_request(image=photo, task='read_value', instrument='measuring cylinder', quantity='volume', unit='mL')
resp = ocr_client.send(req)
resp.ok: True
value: 150 mL
